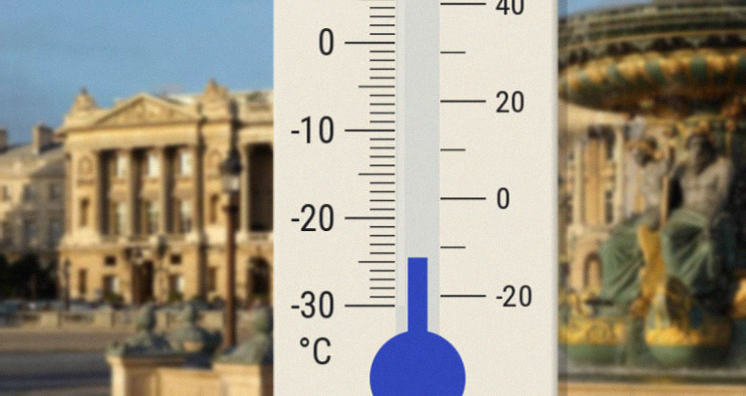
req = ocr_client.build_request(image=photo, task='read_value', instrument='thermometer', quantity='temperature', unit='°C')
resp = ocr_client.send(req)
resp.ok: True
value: -24.5 °C
